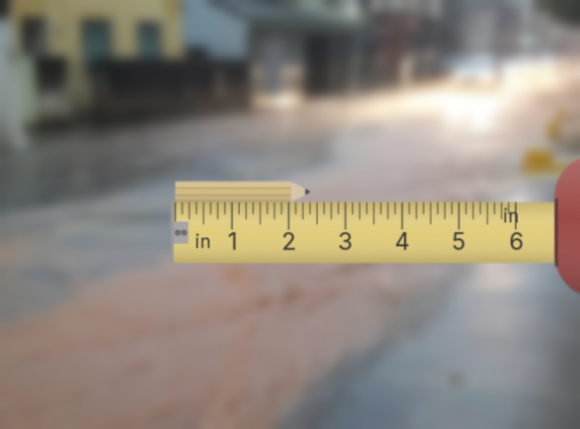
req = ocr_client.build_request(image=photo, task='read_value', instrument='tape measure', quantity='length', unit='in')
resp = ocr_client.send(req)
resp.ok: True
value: 2.375 in
